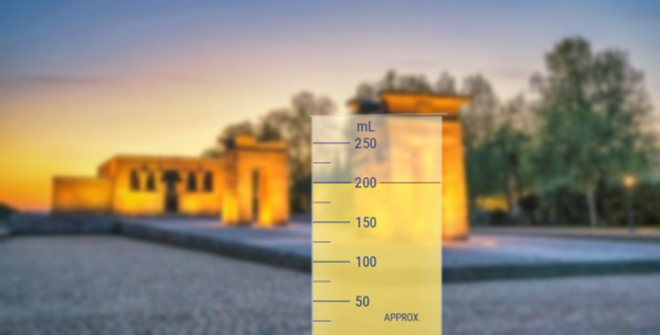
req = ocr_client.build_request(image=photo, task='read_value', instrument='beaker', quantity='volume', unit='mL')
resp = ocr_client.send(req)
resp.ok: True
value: 200 mL
